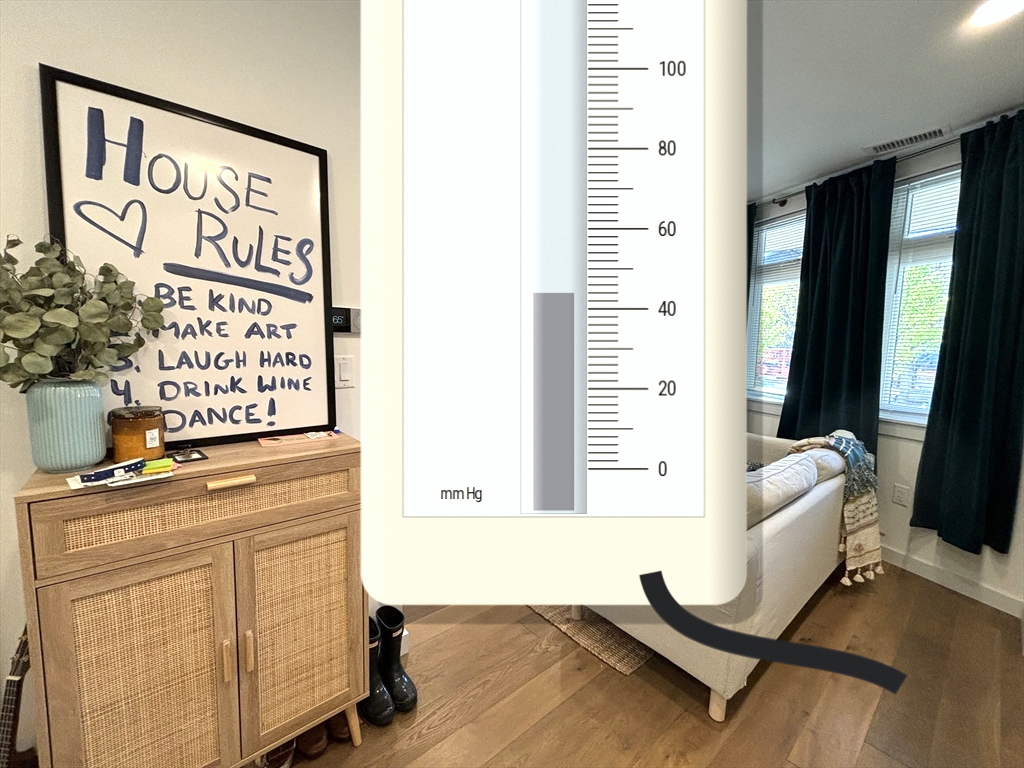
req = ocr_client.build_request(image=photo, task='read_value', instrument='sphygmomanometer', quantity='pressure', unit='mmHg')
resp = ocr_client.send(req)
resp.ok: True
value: 44 mmHg
